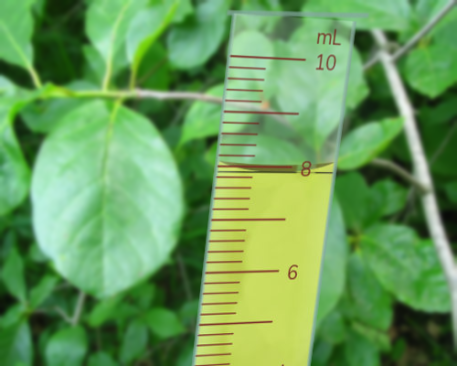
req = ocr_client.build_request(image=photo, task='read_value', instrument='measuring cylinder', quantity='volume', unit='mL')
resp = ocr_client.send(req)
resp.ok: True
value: 7.9 mL
